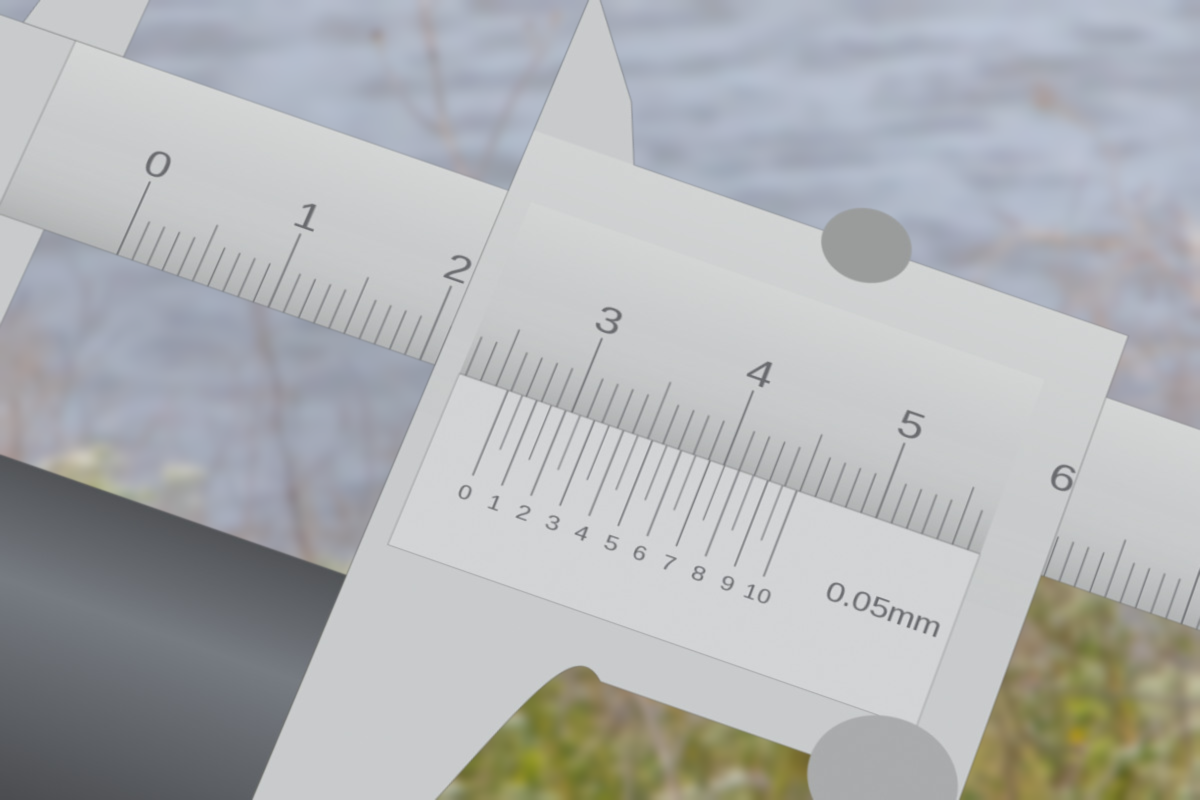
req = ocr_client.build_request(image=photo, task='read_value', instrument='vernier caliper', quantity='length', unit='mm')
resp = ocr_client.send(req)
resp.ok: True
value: 25.8 mm
